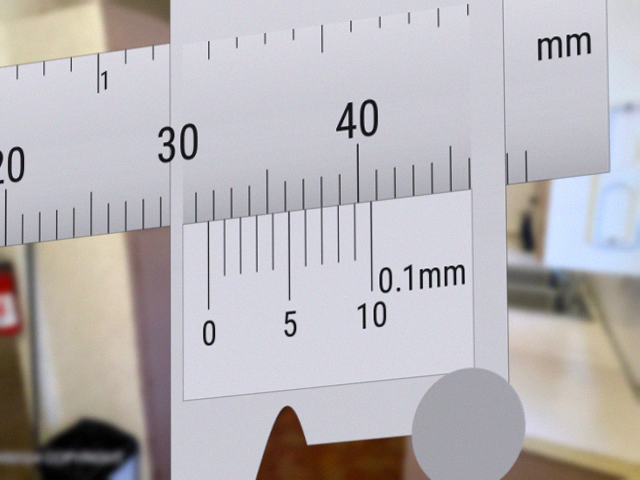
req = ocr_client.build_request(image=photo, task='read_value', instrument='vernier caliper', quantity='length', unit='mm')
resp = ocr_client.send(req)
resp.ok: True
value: 31.7 mm
